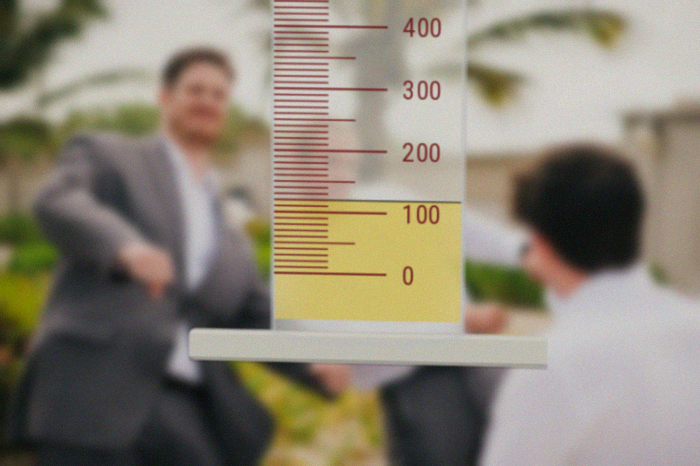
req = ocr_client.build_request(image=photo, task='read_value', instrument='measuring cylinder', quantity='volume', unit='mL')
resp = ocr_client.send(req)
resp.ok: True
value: 120 mL
